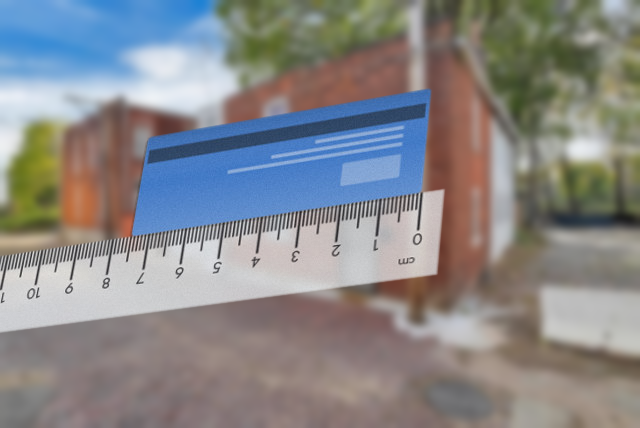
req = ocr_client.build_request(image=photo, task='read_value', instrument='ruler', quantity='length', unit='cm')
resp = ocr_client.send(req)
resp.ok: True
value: 7.5 cm
